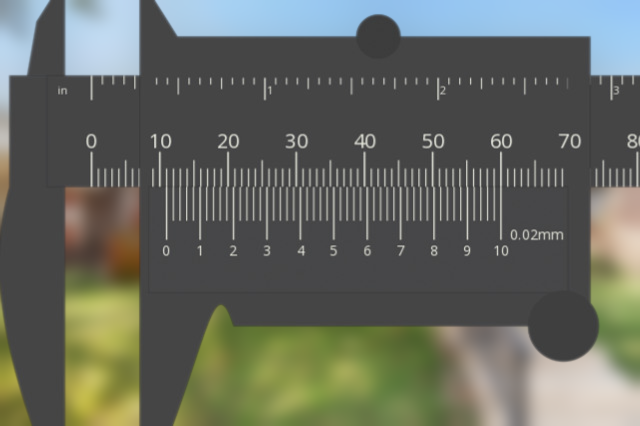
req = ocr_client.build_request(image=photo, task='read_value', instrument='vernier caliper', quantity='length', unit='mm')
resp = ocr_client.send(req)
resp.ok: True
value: 11.0 mm
